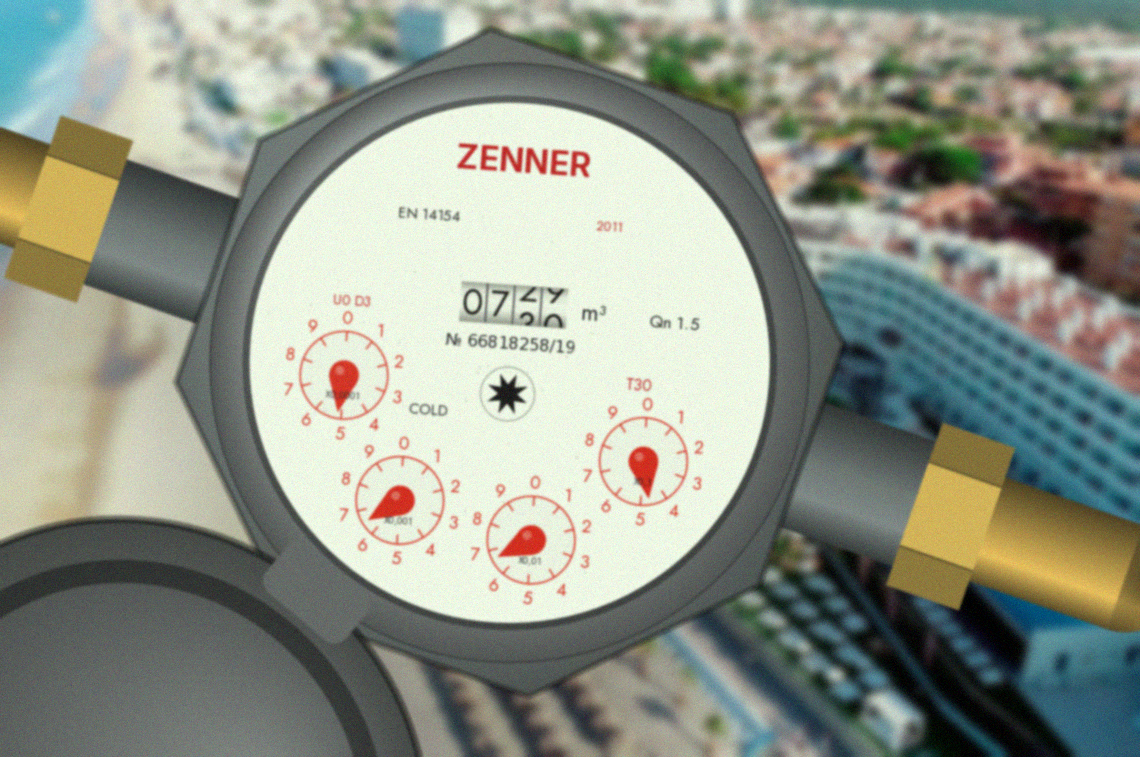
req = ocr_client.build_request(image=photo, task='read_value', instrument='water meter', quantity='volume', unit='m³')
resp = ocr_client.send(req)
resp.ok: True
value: 729.4665 m³
